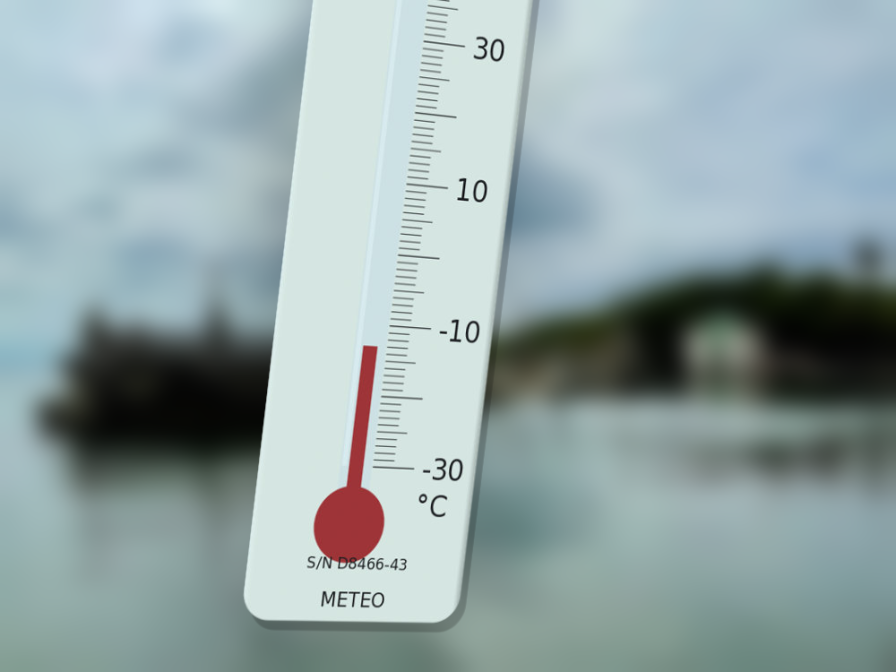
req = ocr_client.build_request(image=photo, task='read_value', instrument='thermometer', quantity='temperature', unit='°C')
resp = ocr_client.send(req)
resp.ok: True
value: -13 °C
